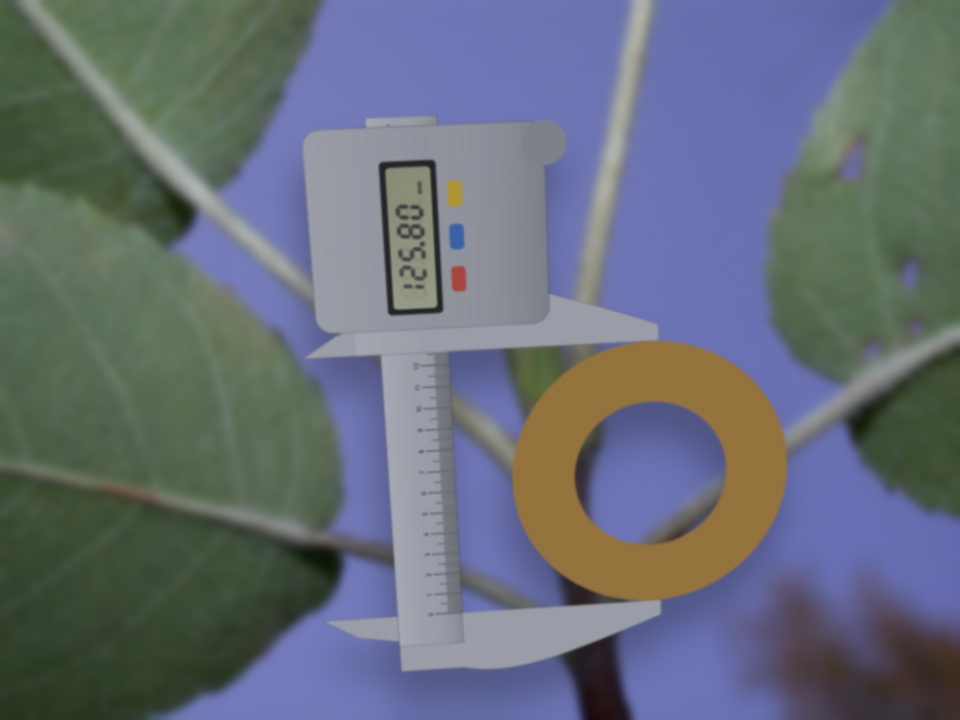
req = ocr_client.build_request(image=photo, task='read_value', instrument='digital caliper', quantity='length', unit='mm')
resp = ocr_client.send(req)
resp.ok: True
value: 125.80 mm
